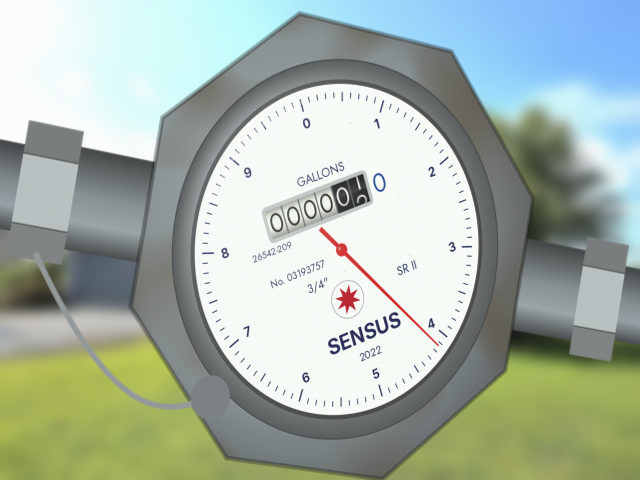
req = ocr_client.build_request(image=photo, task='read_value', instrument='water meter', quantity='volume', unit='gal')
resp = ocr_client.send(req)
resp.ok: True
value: 14.1 gal
